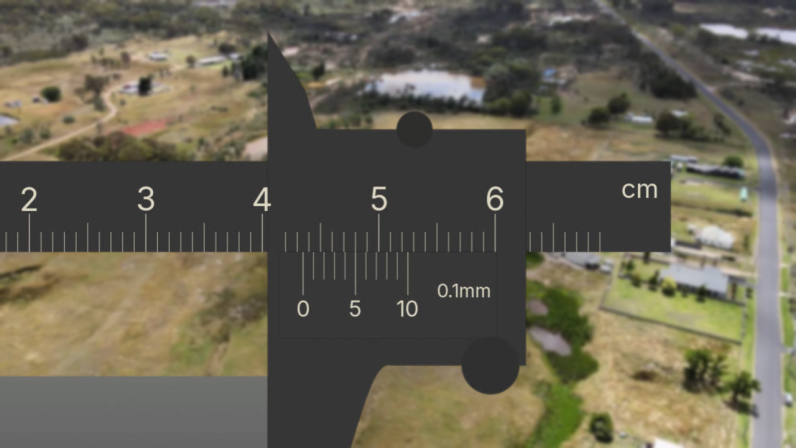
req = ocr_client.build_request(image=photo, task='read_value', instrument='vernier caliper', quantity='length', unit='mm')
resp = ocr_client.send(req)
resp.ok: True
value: 43.5 mm
